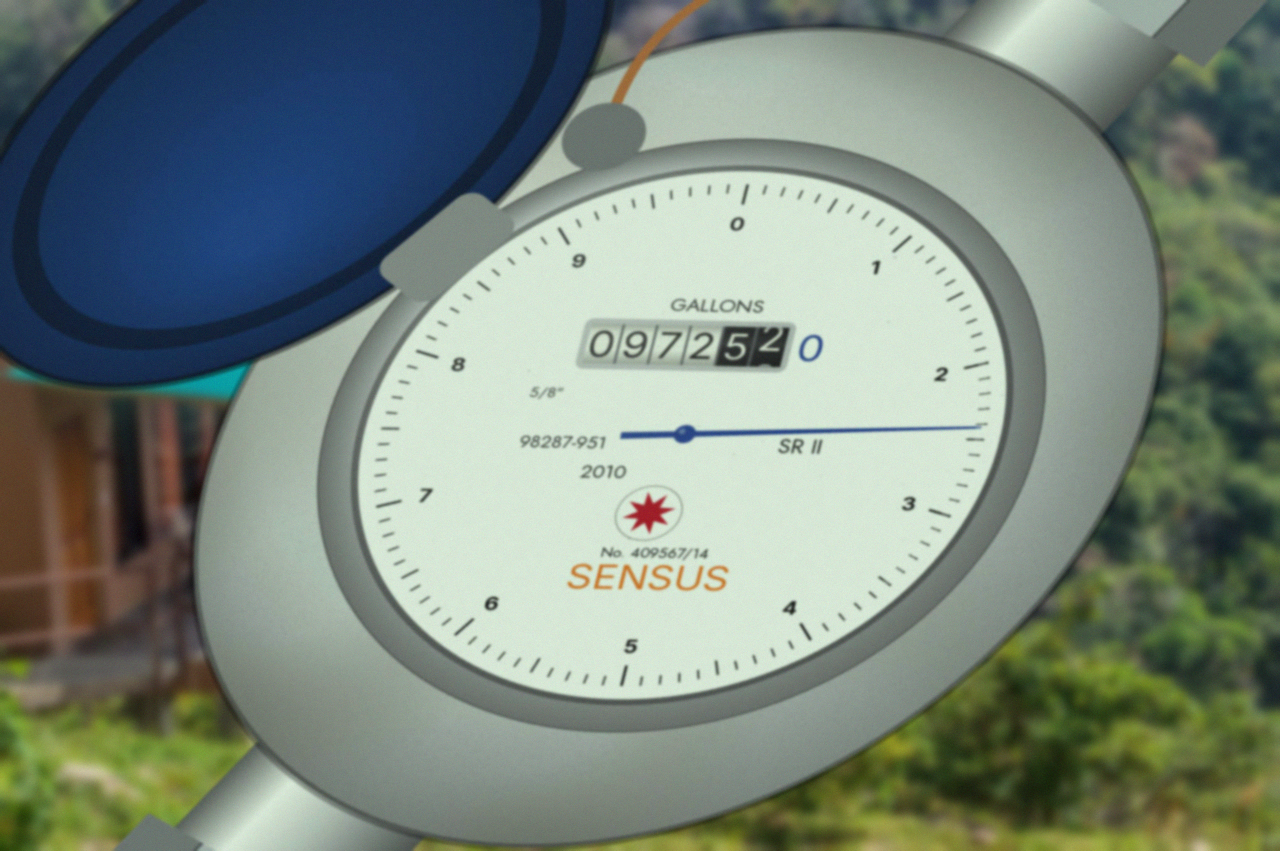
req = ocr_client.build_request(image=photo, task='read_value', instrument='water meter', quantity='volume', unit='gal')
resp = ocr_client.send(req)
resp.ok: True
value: 972522.4 gal
